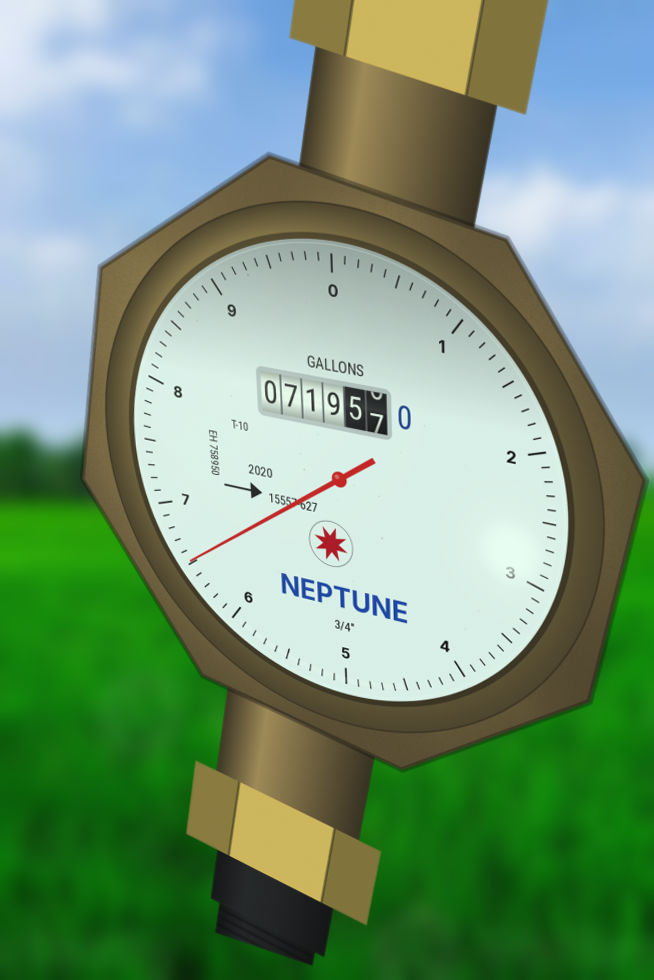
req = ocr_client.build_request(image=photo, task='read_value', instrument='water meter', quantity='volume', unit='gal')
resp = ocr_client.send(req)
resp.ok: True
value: 719566.5 gal
